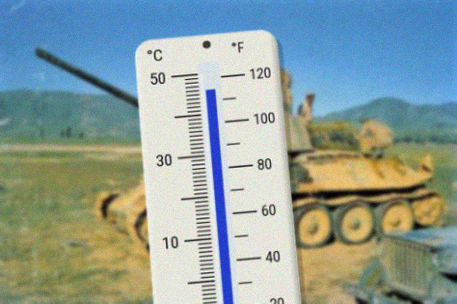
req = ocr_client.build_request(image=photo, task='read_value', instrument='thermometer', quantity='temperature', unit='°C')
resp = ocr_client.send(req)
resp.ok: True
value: 46 °C
